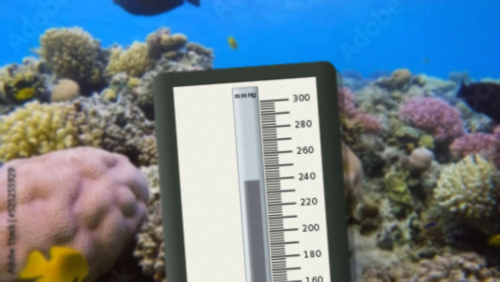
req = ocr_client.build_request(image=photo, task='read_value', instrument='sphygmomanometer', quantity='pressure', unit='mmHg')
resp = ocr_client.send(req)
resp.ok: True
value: 240 mmHg
